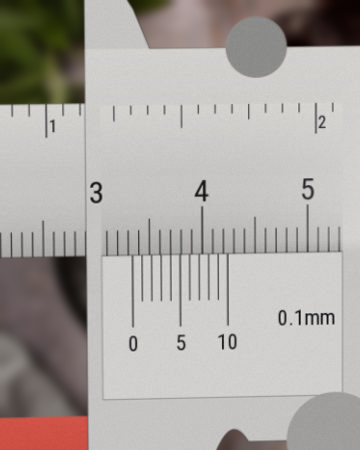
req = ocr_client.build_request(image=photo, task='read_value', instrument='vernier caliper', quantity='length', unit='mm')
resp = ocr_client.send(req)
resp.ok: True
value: 33.4 mm
